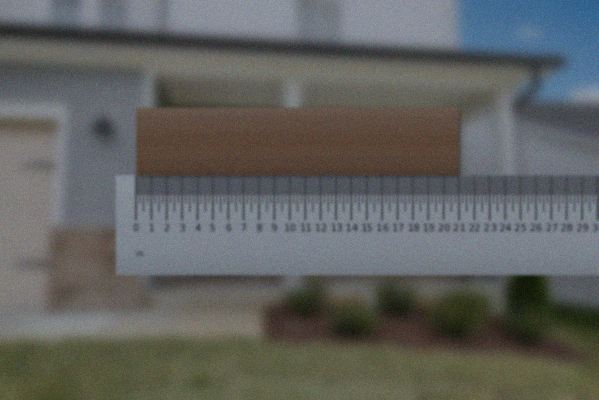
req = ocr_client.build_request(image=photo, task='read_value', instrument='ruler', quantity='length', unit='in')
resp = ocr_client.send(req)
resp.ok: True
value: 21 in
